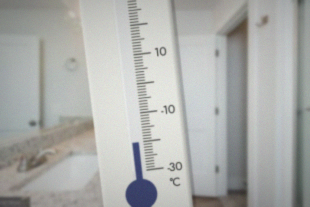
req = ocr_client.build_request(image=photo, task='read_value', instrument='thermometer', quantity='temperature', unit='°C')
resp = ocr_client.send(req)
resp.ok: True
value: -20 °C
